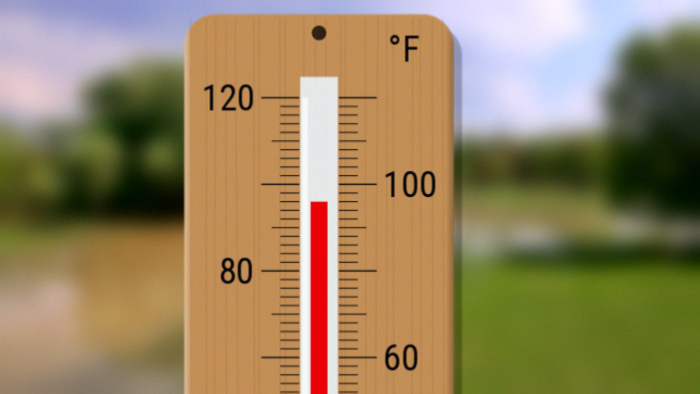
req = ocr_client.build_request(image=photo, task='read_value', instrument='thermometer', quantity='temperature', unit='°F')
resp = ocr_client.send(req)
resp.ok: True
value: 96 °F
